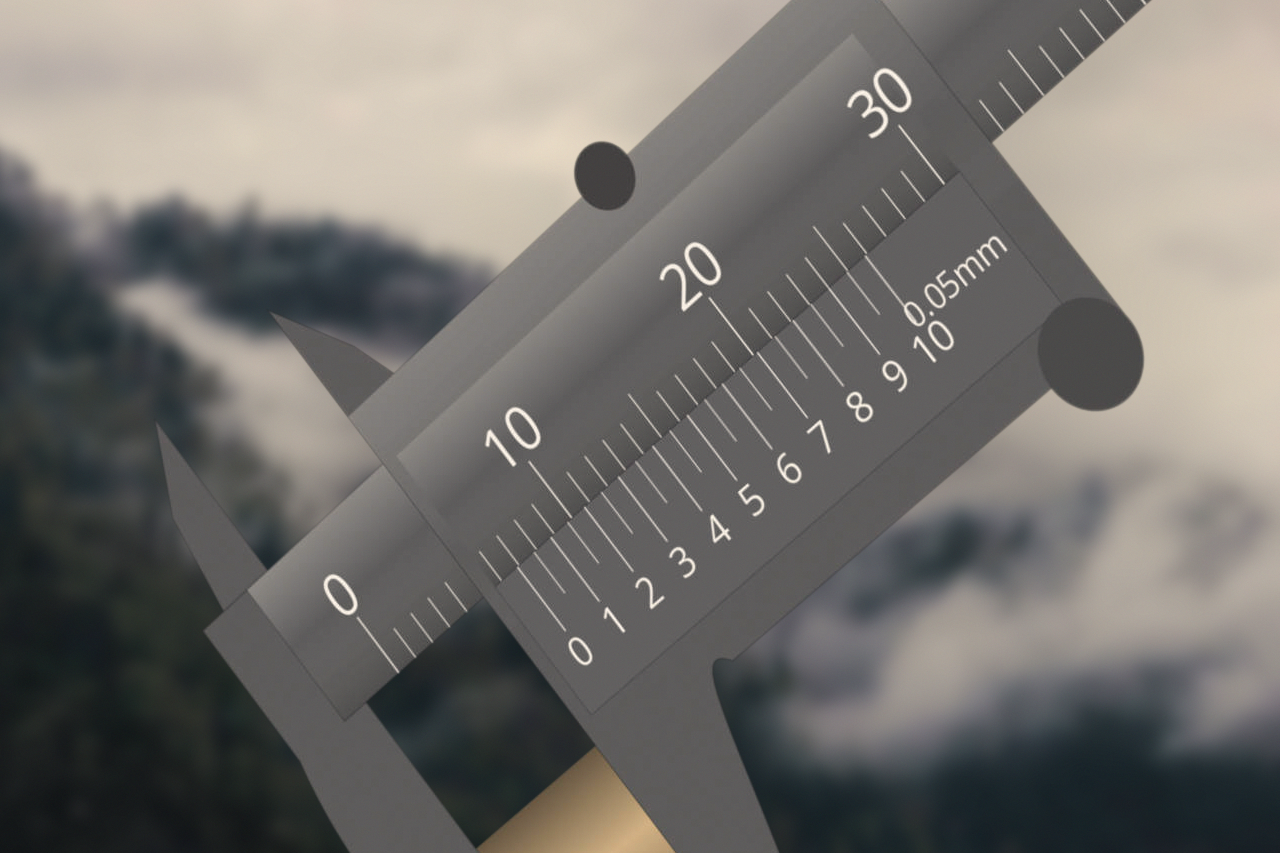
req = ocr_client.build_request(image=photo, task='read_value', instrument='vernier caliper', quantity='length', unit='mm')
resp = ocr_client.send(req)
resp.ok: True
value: 6.9 mm
